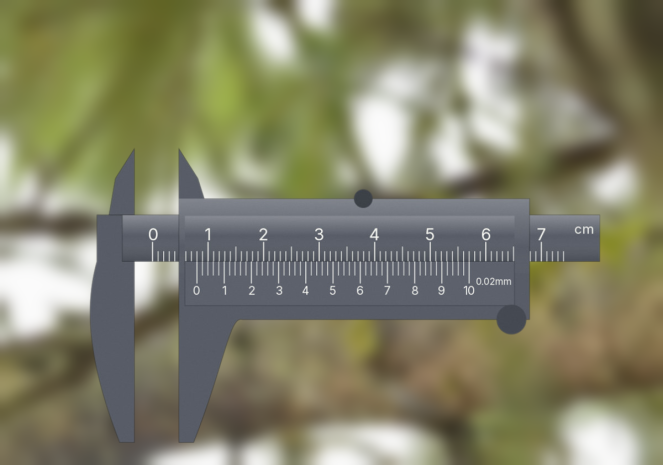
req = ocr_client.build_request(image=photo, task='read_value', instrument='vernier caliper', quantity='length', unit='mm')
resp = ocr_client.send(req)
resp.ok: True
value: 8.0 mm
